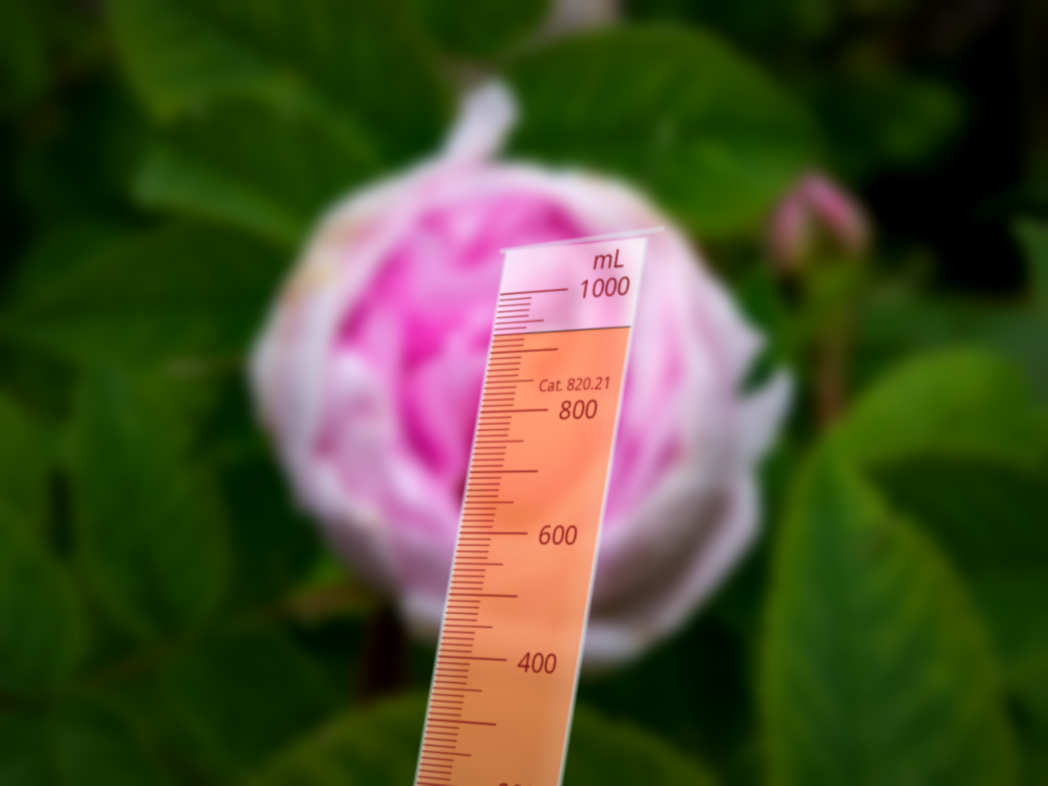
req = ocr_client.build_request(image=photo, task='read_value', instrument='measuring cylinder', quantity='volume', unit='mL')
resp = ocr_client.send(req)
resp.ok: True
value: 930 mL
